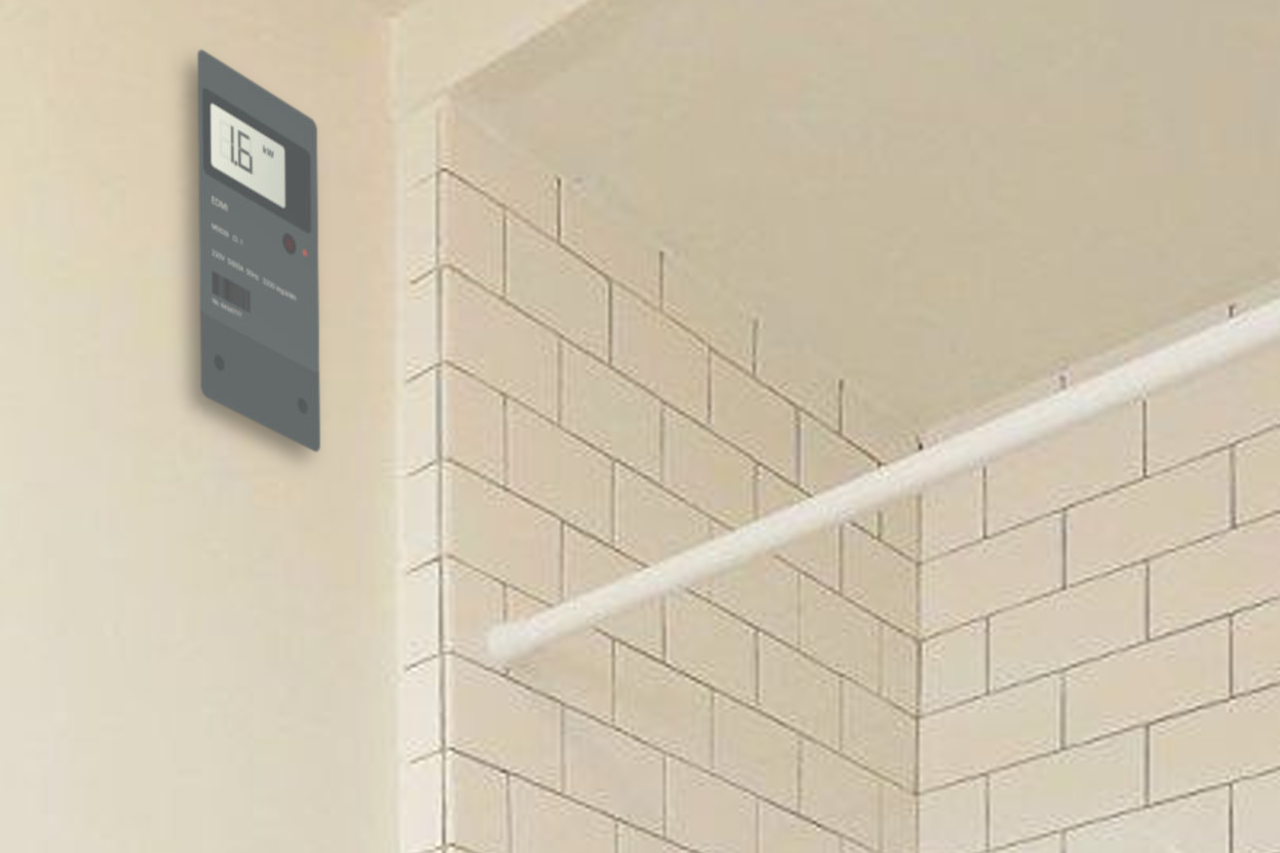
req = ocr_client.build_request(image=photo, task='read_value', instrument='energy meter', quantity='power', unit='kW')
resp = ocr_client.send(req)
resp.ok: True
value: 1.6 kW
